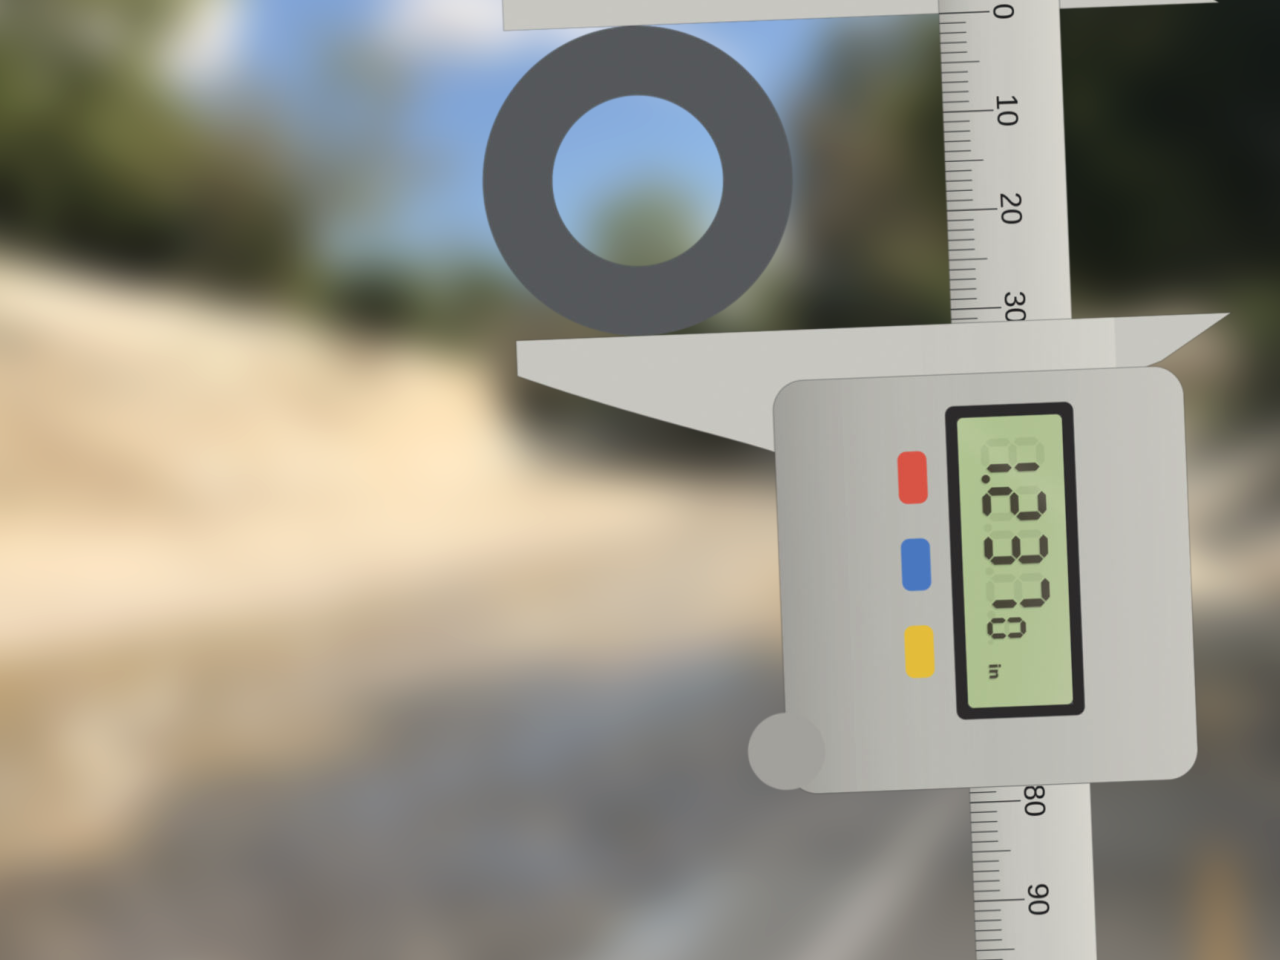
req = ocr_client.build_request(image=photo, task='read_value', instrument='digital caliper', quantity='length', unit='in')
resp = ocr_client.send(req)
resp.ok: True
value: 1.2370 in
